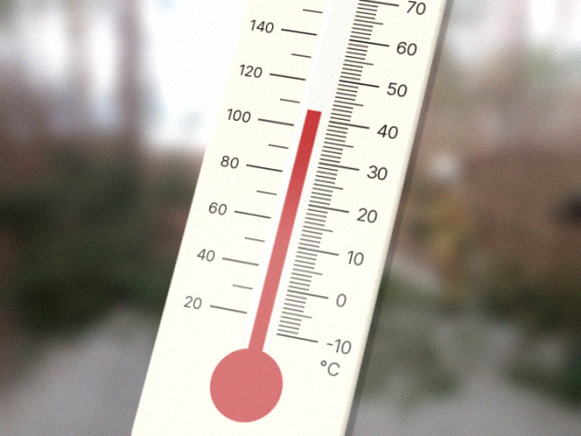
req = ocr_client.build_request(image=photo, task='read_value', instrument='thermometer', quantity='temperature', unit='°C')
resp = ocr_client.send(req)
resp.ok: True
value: 42 °C
